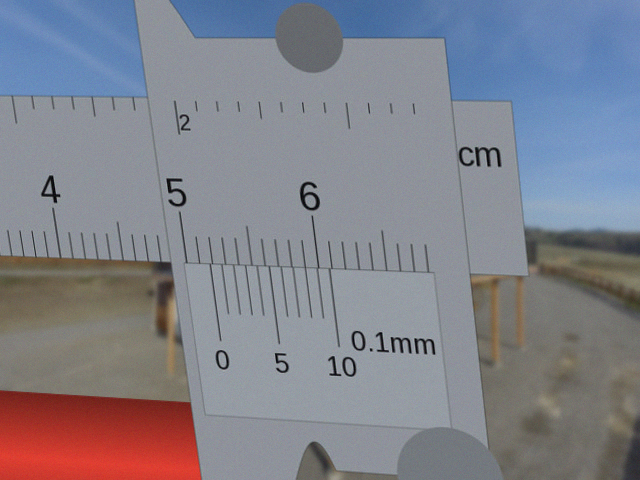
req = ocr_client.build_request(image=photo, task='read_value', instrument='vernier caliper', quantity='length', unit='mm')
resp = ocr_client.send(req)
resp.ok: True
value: 51.8 mm
